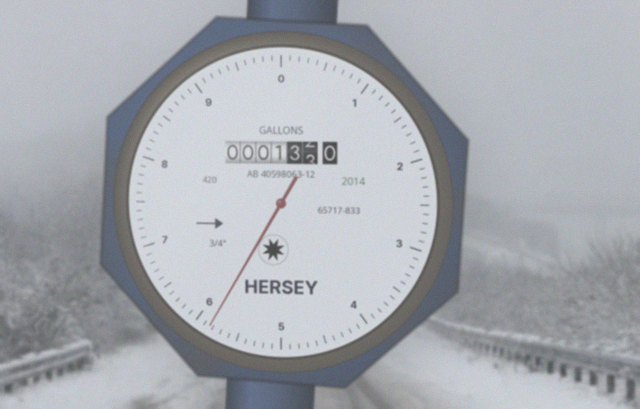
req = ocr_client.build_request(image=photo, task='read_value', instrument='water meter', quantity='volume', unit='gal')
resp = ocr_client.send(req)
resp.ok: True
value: 1325.8 gal
